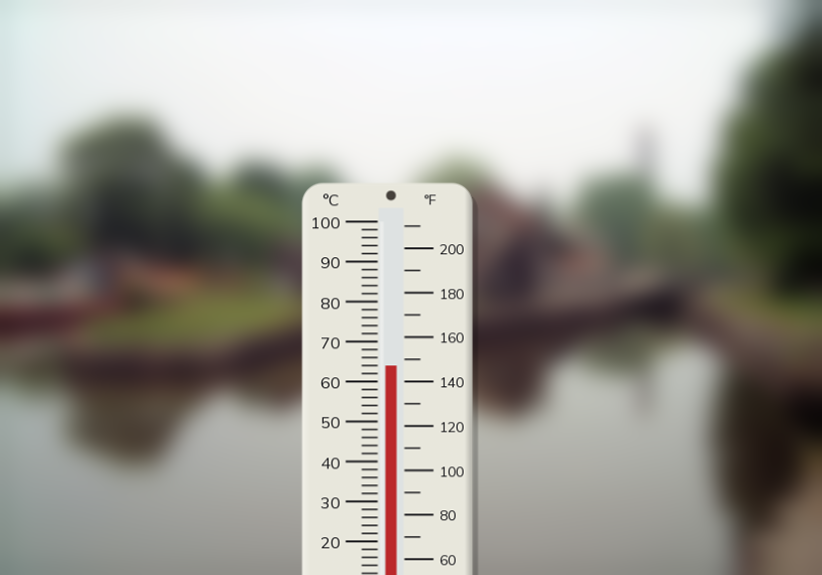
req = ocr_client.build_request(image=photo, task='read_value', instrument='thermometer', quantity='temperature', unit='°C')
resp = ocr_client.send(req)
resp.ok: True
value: 64 °C
